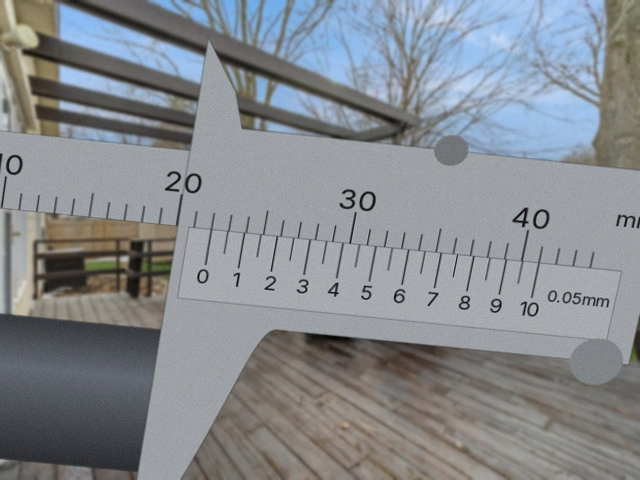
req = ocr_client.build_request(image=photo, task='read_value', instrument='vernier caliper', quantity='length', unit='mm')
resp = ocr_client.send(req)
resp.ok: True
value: 22.0 mm
